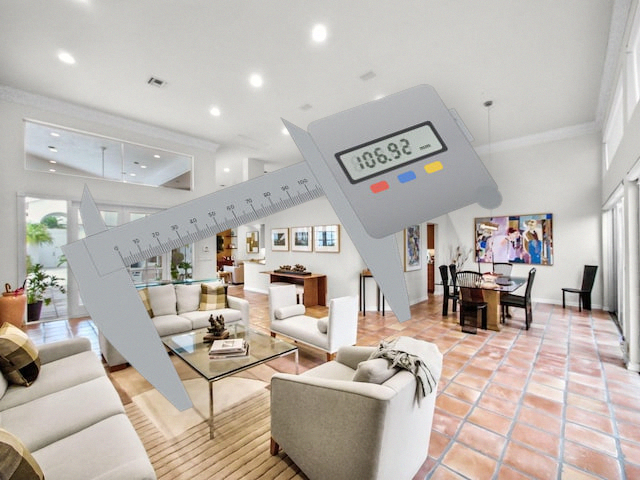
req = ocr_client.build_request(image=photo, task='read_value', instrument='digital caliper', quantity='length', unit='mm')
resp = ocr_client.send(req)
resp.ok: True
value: 106.92 mm
